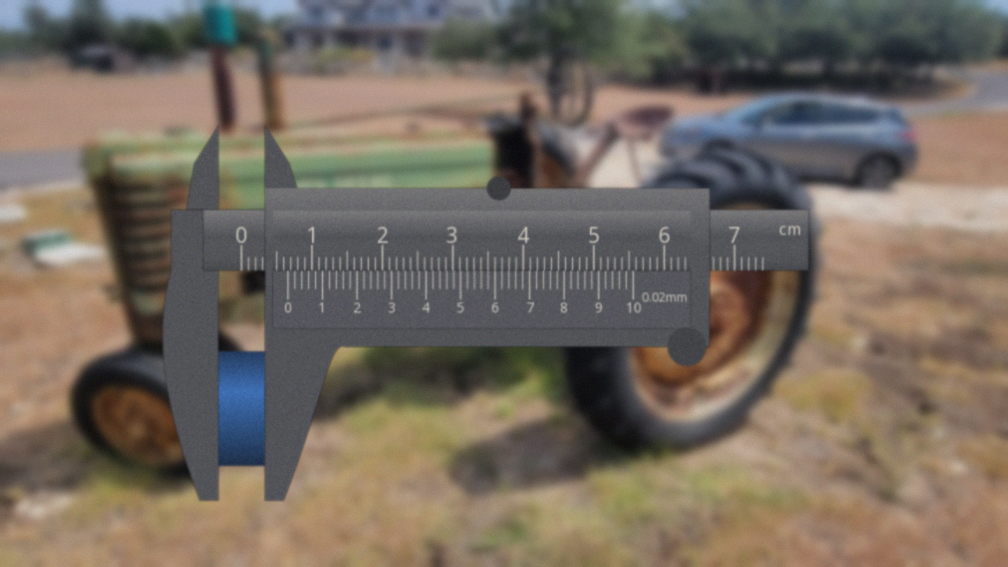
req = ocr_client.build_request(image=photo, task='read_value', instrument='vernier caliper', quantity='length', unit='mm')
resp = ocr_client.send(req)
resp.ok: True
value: 6.6 mm
